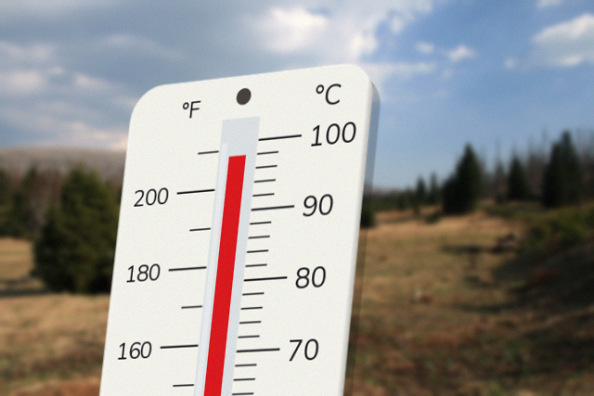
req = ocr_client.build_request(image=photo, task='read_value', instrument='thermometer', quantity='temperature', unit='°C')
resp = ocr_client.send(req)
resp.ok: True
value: 98 °C
